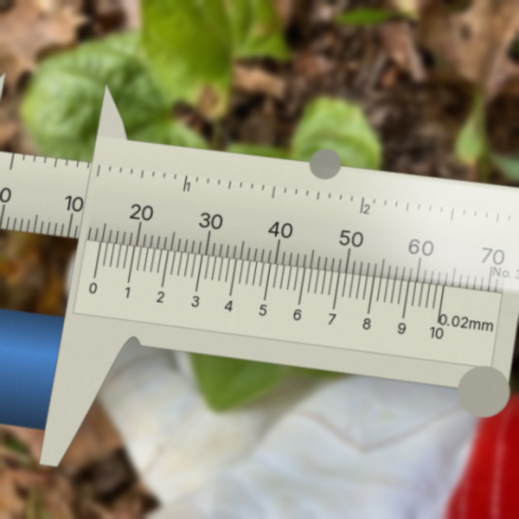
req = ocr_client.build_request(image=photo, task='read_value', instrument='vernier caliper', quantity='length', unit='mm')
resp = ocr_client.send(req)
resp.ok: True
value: 14.8 mm
